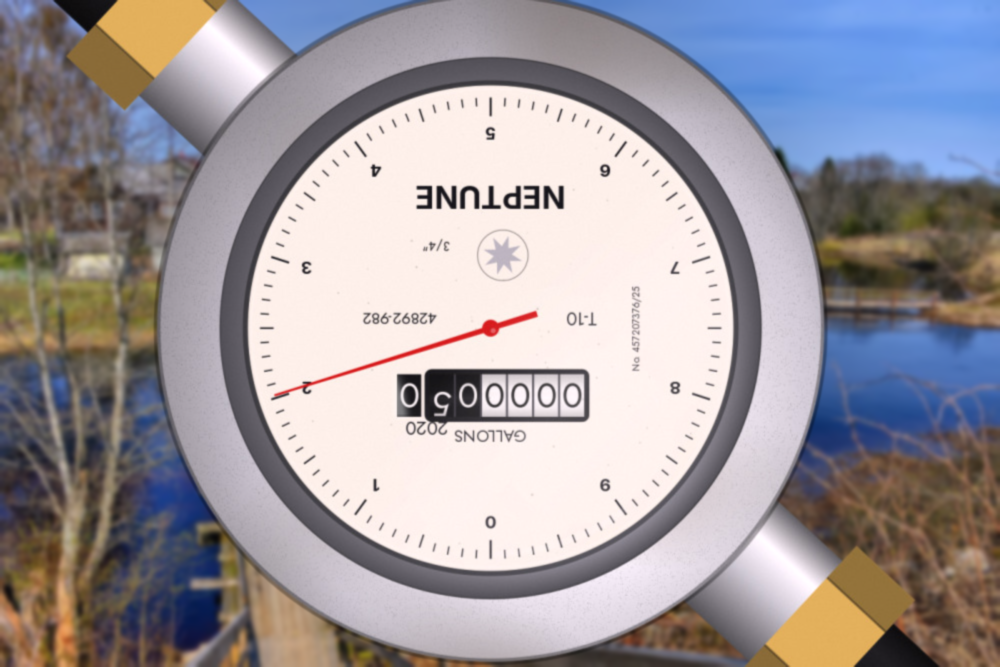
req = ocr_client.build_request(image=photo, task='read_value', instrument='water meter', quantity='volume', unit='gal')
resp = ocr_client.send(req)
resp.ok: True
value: 52.0 gal
